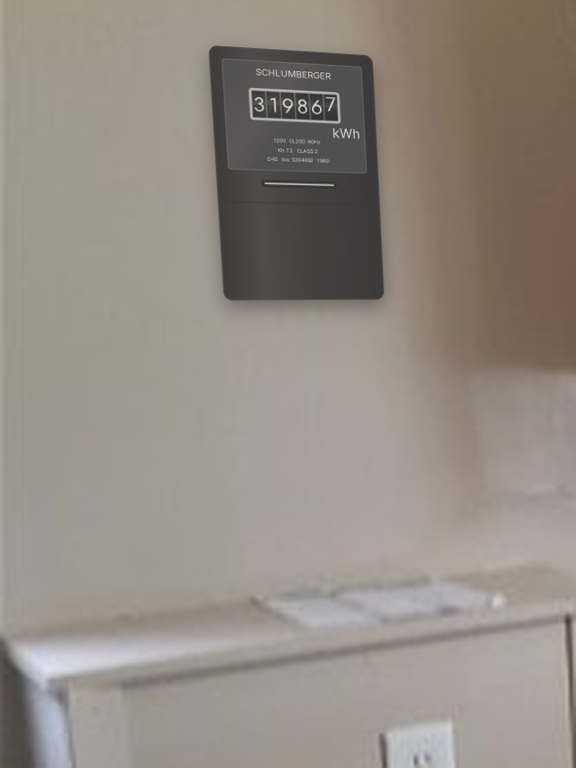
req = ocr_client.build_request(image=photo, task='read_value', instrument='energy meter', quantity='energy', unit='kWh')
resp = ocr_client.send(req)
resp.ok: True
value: 319867 kWh
